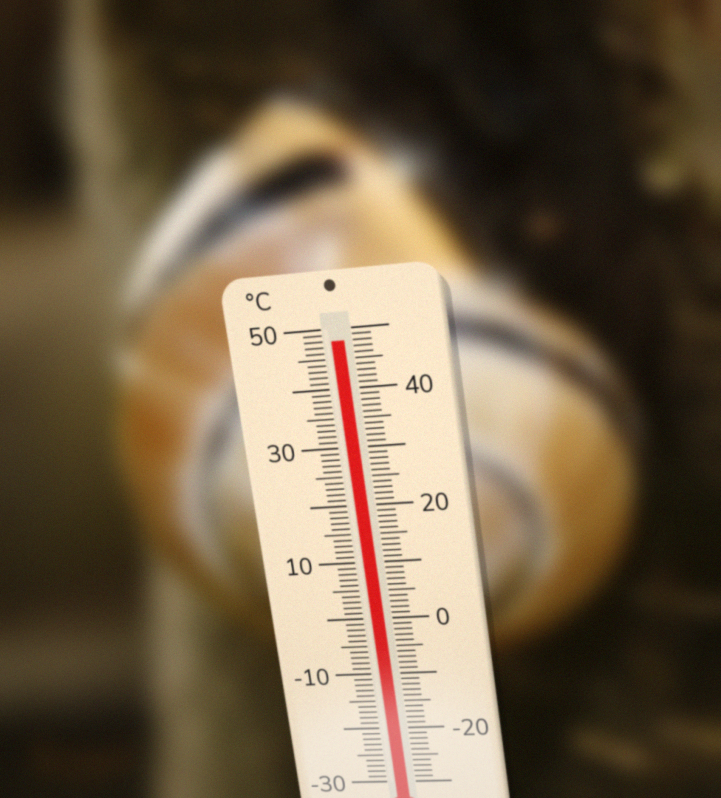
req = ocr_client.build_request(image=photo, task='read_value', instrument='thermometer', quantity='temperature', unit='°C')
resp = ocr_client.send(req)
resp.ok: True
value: 48 °C
